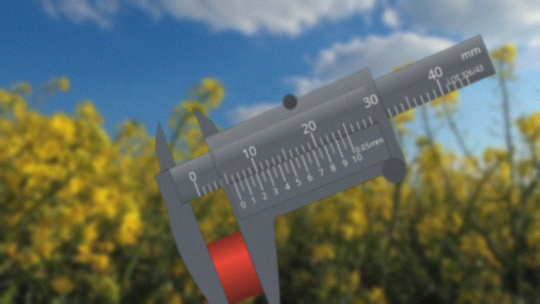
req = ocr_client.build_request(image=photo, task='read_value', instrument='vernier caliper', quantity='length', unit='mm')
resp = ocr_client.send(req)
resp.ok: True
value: 6.0 mm
